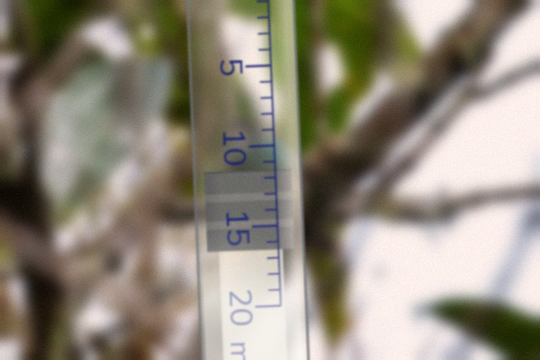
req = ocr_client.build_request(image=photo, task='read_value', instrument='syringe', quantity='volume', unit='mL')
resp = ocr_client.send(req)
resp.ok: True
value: 11.5 mL
